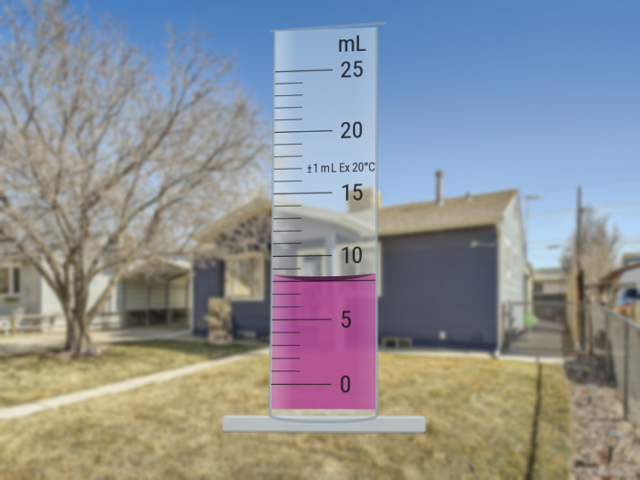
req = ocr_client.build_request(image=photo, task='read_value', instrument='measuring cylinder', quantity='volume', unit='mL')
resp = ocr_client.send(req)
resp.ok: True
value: 8 mL
